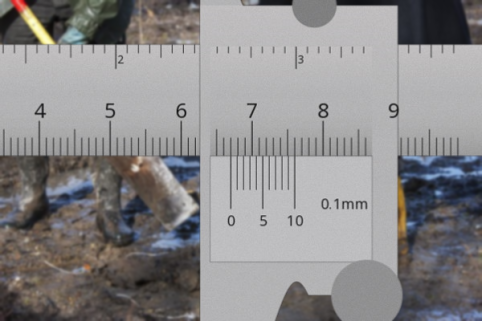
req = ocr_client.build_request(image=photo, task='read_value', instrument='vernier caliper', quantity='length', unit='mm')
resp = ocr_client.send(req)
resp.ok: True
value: 67.0 mm
